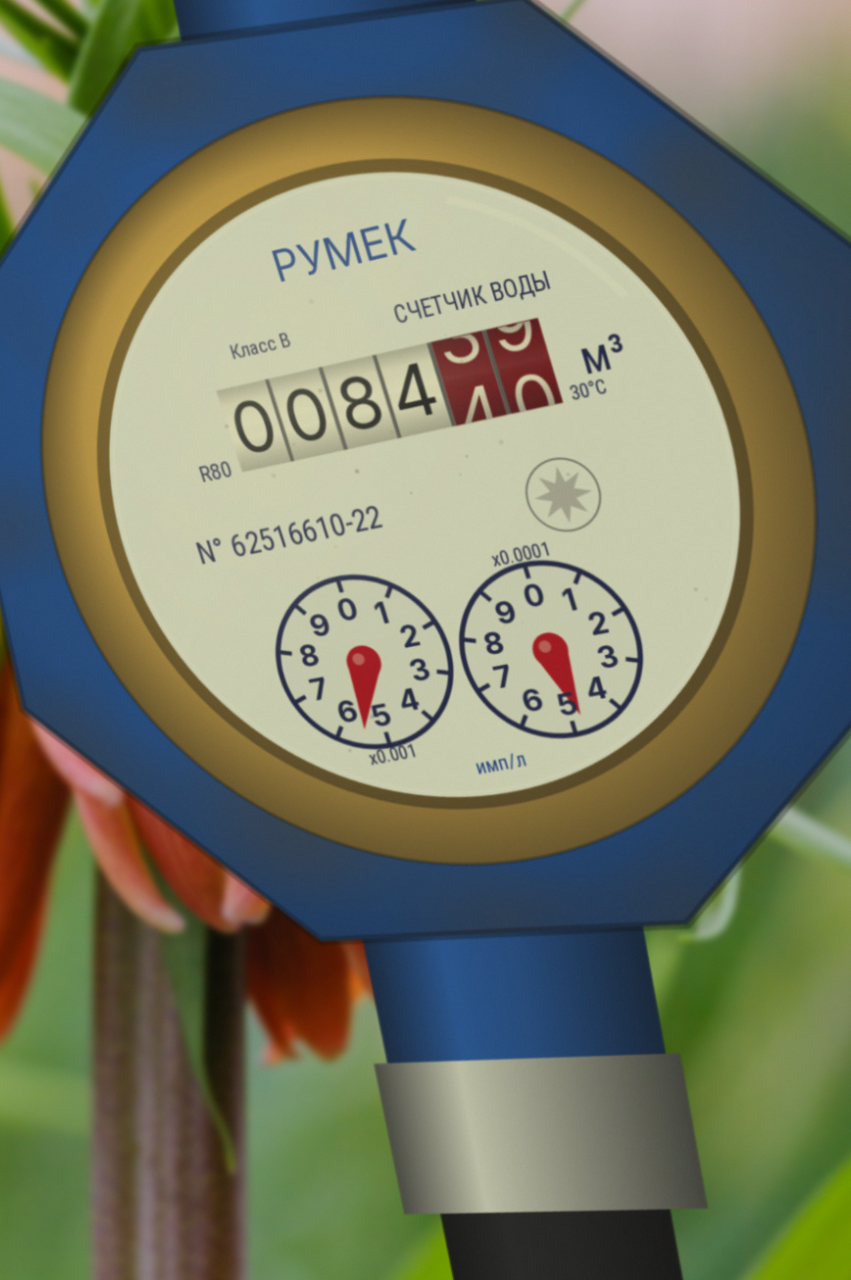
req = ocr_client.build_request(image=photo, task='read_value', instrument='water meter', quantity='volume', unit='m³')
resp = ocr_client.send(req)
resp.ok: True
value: 84.3954 m³
